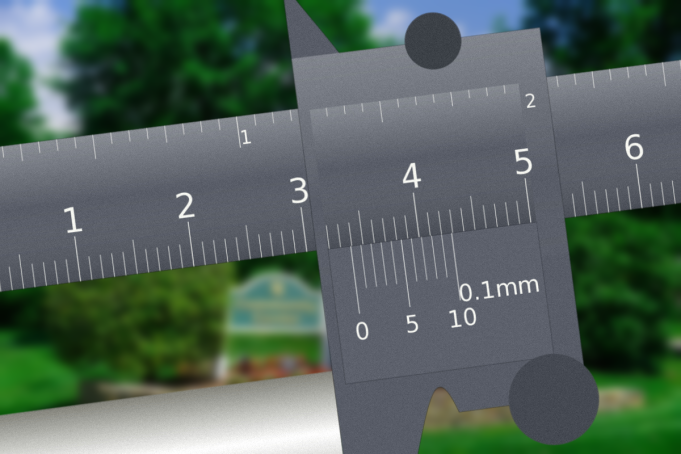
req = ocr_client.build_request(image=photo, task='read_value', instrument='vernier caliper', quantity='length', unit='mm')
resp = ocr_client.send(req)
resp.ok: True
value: 33.9 mm
